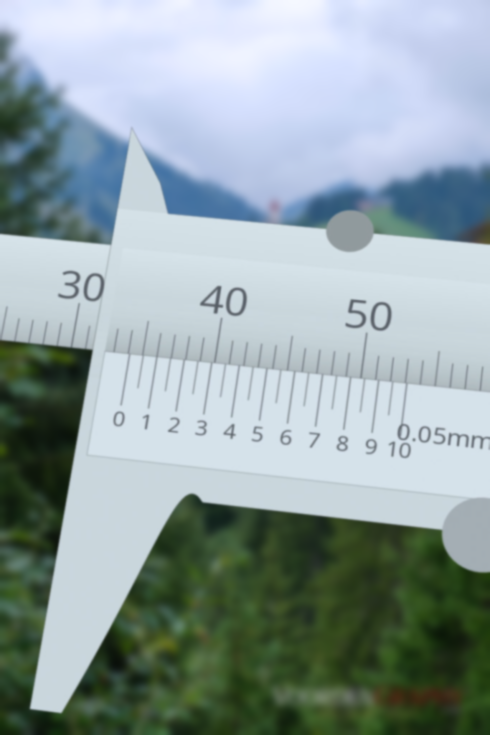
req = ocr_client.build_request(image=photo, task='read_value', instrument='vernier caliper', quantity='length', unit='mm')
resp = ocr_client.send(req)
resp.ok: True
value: 34.1 mm
